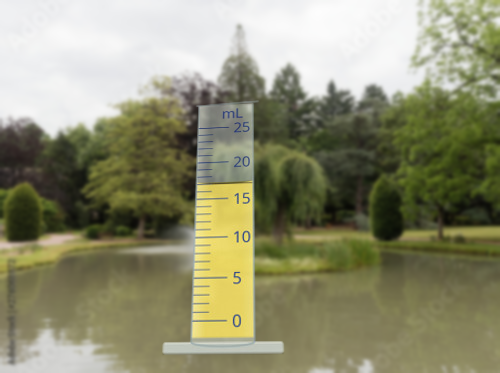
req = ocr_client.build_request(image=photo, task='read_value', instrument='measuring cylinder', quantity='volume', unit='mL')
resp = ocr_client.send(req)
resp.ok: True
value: 17 mL
